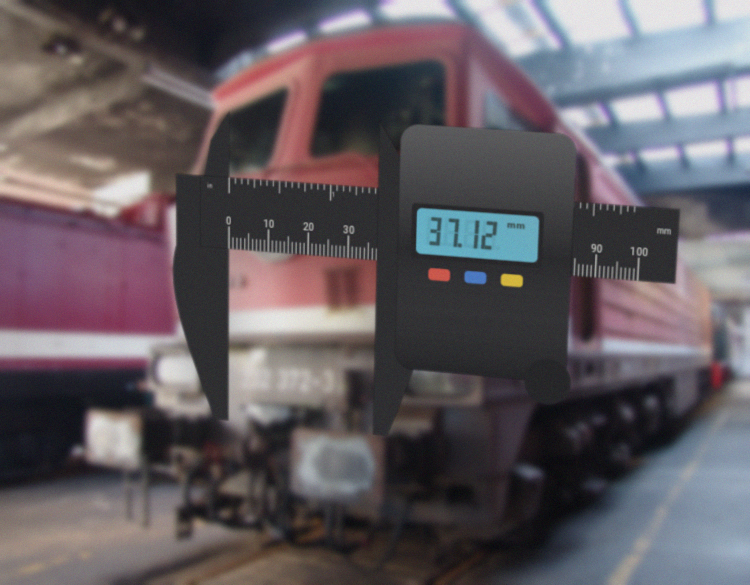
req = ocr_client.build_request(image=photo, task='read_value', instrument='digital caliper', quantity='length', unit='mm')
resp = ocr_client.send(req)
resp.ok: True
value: 37.12 mm
